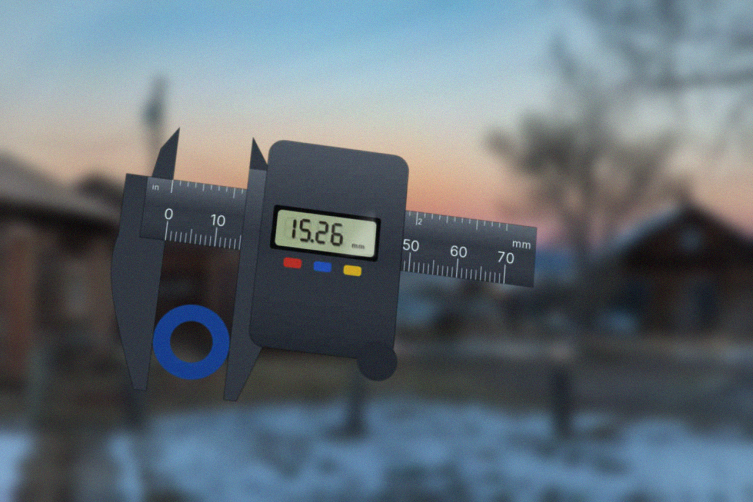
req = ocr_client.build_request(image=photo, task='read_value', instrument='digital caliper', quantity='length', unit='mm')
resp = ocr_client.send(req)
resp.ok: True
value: 15.26 mm
